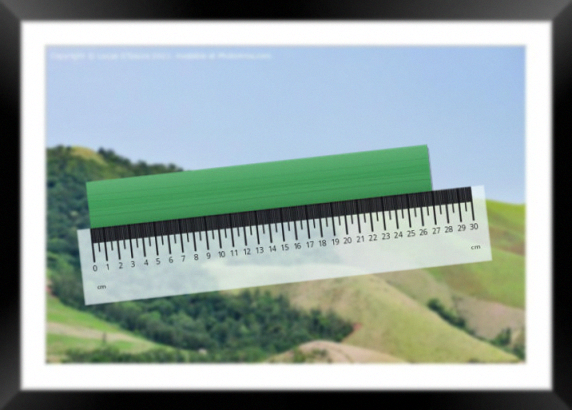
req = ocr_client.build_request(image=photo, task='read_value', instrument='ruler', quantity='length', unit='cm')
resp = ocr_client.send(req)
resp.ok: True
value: 27 cm
